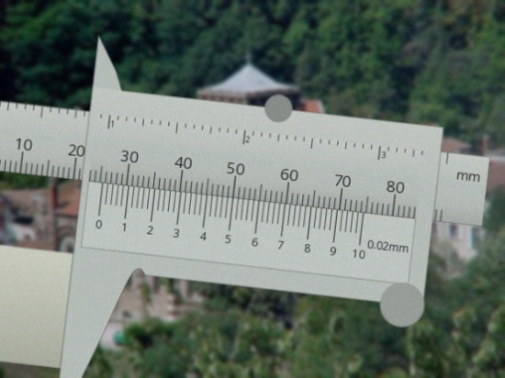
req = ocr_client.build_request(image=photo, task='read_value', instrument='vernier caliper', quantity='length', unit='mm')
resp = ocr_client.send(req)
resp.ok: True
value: 25.5 mm
